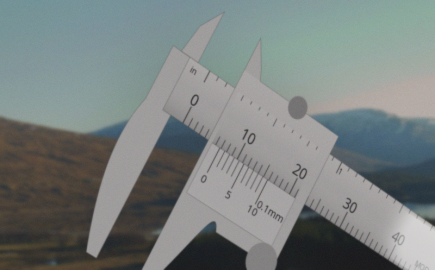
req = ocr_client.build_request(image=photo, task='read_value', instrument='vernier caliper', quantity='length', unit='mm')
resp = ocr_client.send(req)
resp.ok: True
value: 6.8 mm
